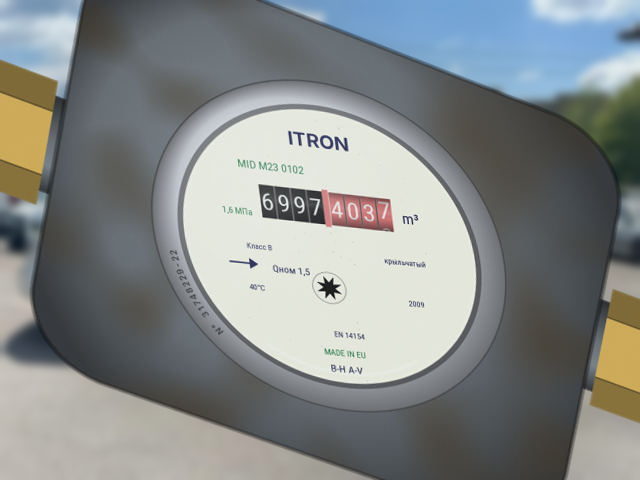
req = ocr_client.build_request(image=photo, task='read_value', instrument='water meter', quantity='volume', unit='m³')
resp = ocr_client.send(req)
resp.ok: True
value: 6997.4037 m³
